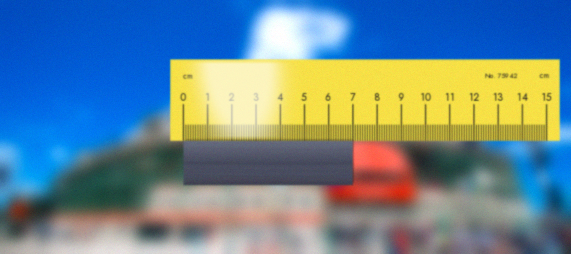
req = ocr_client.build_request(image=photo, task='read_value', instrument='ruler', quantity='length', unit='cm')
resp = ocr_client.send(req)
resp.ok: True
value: 7 cm
